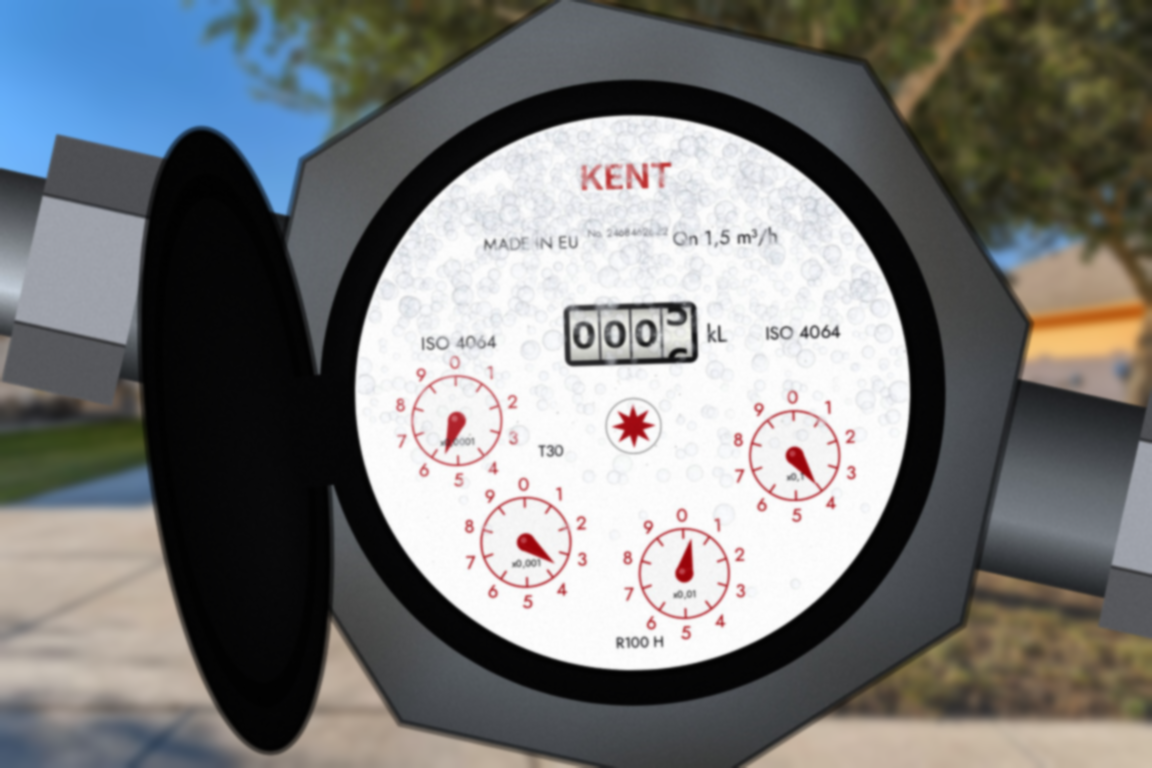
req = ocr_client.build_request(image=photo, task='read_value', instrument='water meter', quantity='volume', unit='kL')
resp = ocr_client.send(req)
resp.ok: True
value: 5.4035 kL
